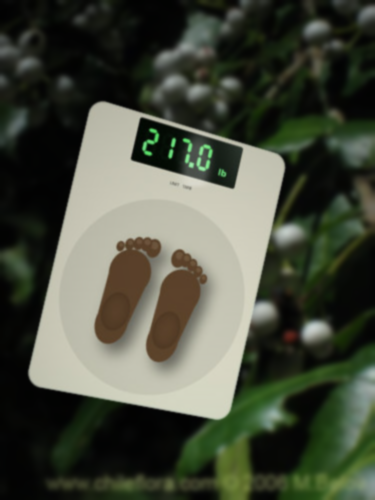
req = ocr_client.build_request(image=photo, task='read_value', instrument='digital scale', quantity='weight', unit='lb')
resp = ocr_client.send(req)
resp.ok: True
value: 217.0 lb
